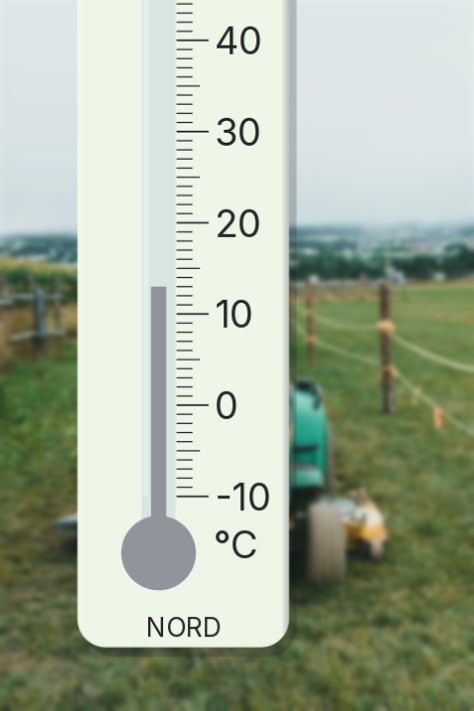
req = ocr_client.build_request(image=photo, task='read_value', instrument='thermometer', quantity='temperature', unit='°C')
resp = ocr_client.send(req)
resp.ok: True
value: 13 °C
